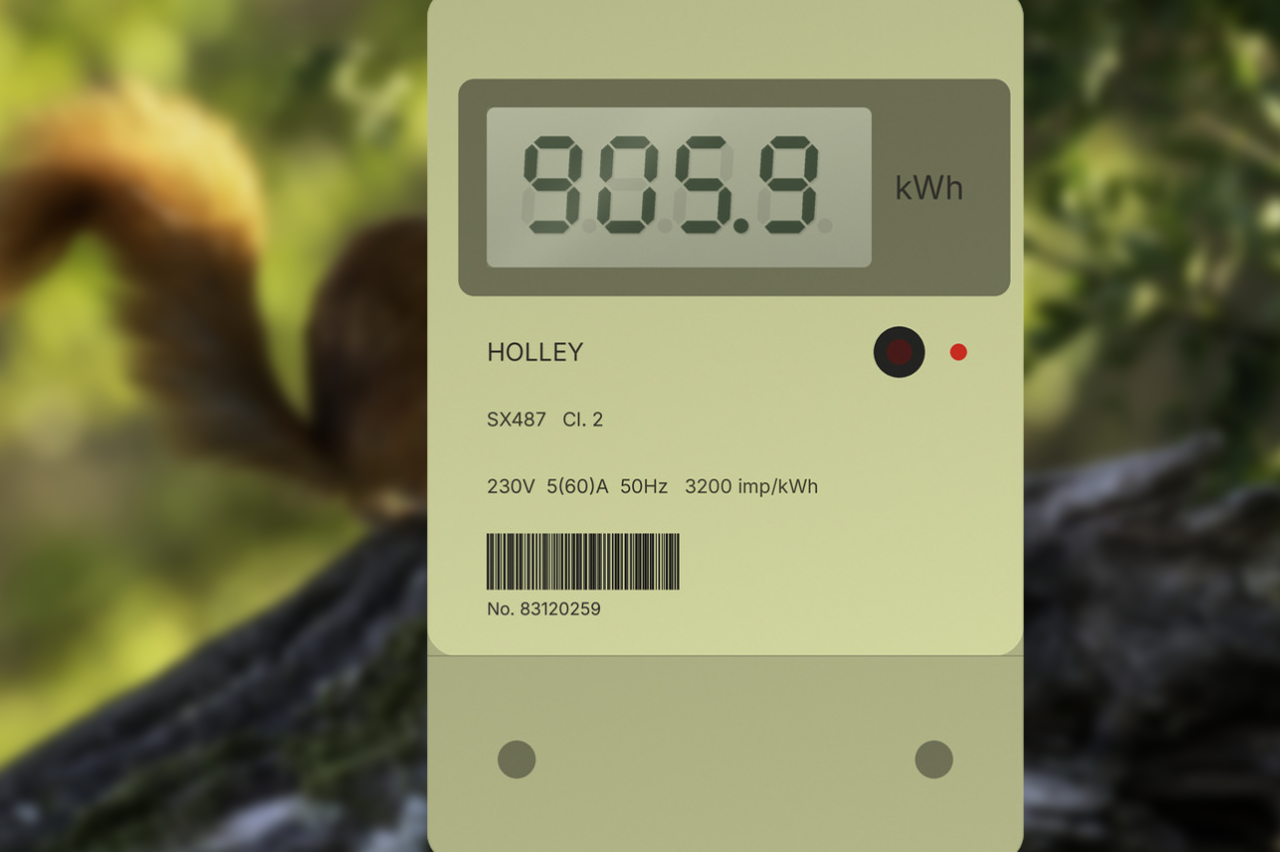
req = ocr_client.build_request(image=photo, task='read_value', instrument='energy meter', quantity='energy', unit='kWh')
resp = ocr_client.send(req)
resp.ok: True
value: 905.9 kWh
